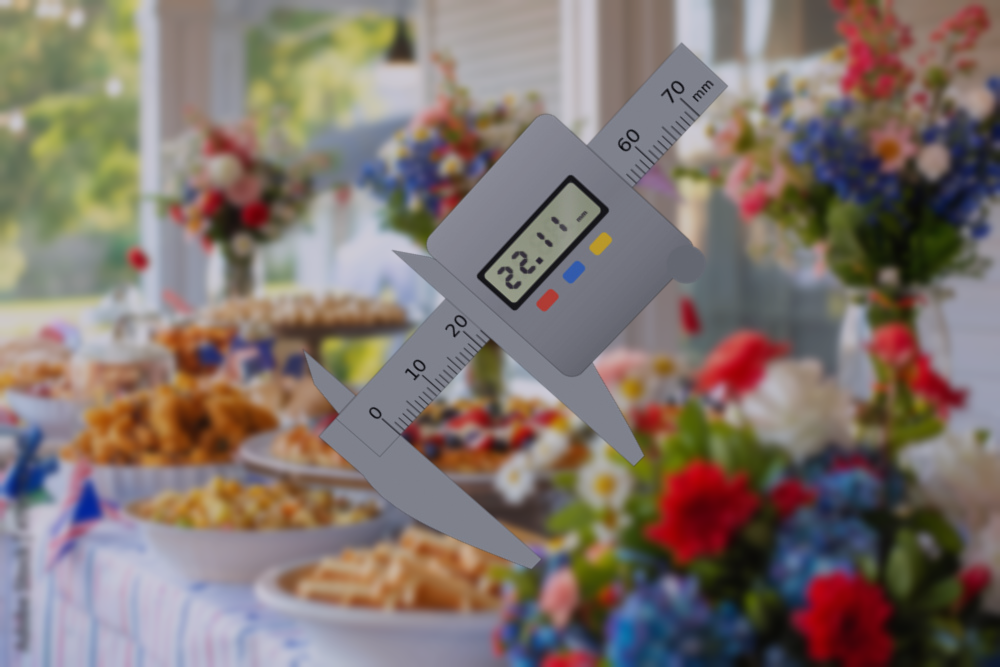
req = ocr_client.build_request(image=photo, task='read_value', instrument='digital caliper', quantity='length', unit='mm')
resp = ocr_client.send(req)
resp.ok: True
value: 22.11 mm
